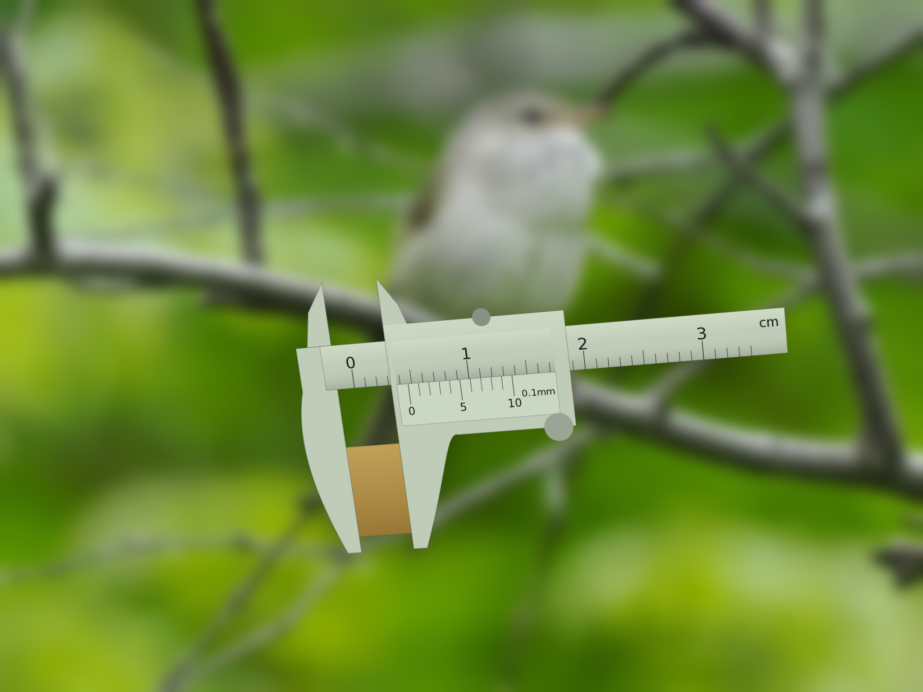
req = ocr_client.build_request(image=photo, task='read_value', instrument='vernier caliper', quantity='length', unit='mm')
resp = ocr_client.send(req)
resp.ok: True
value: 4.7 mm
